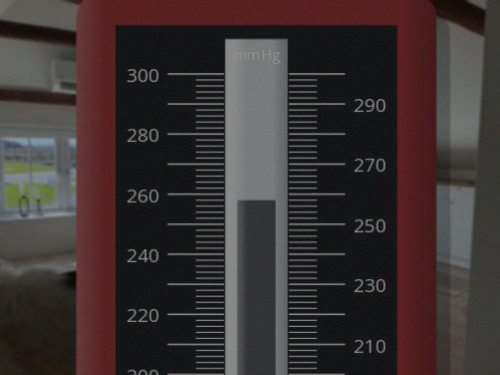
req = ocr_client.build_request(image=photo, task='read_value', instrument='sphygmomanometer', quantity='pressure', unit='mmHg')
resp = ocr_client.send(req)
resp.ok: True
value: 258 mmHg
